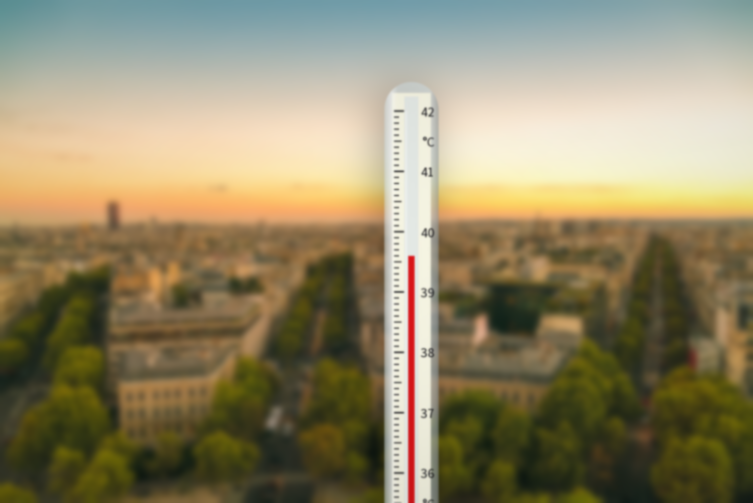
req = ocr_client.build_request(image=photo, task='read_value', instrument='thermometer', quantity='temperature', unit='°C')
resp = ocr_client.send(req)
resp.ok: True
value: 39.6 °C
